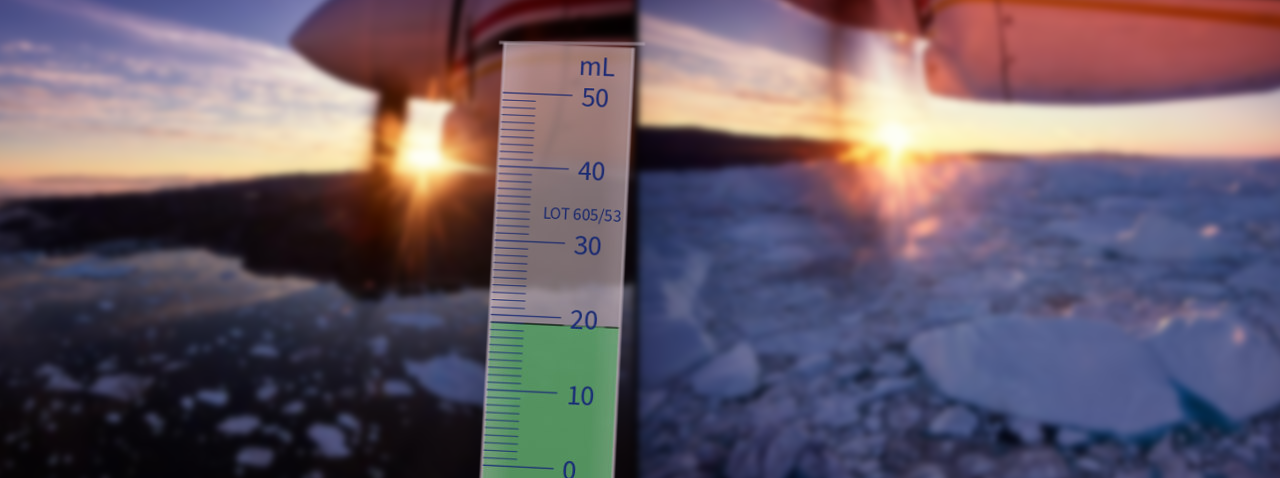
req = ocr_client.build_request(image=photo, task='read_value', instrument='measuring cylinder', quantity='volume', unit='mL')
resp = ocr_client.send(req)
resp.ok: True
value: 19 mL
